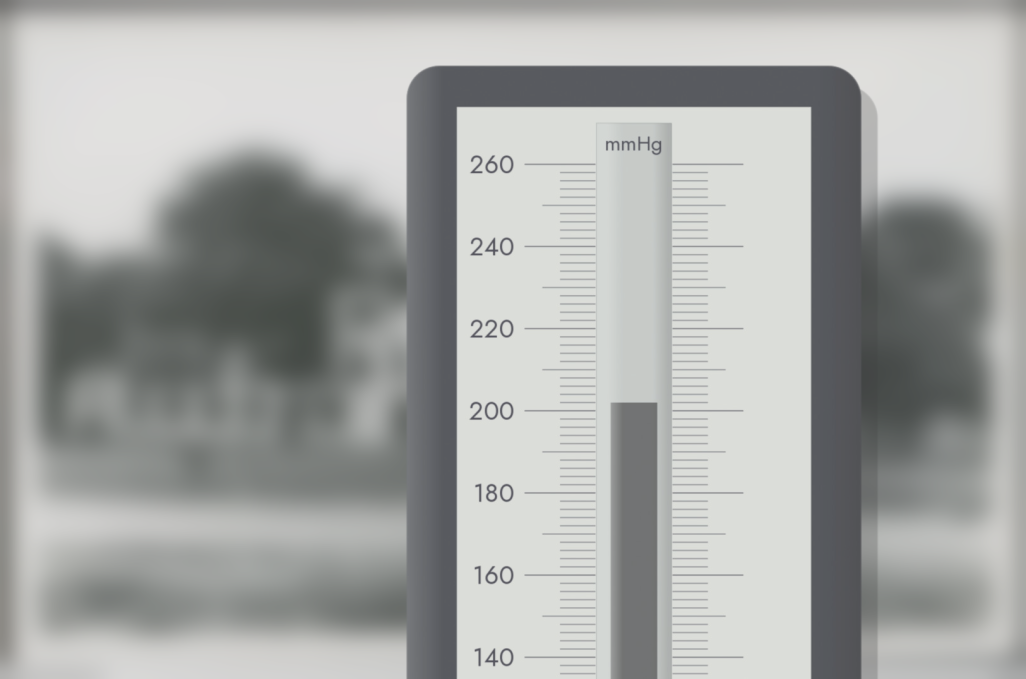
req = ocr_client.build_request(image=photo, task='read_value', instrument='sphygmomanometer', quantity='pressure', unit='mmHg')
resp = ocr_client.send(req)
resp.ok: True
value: 202 mmHg
